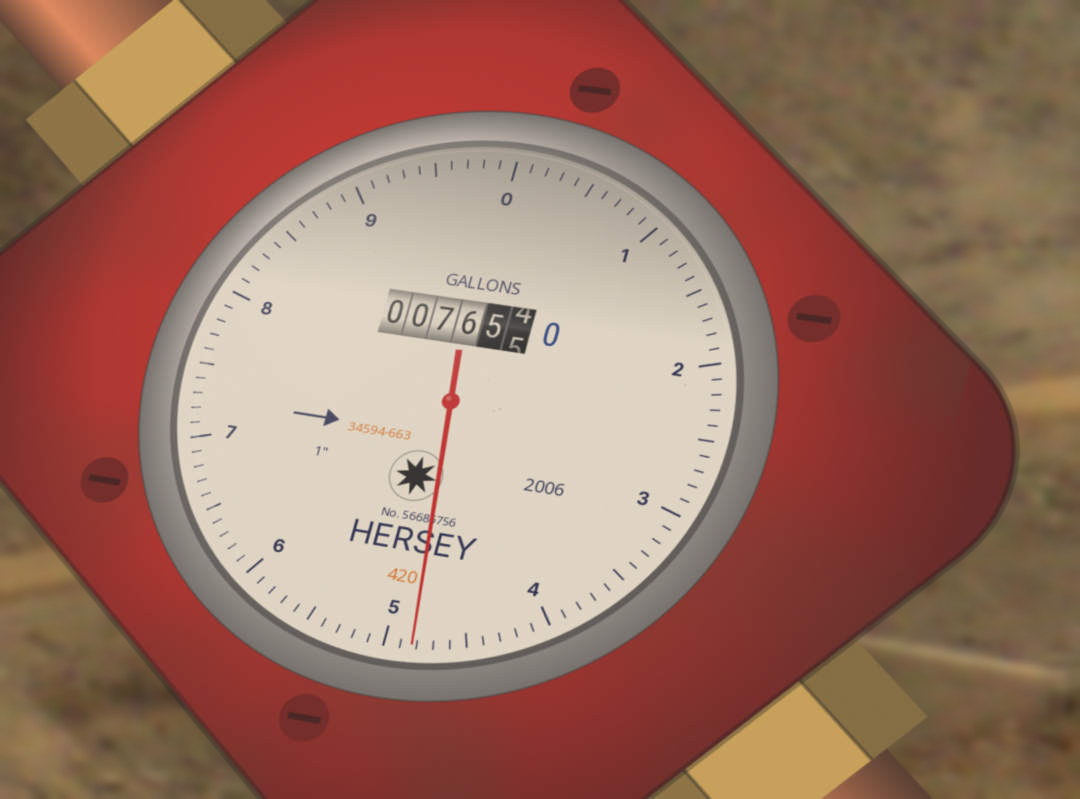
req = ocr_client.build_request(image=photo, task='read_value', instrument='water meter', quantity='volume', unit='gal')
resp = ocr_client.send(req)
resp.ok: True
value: 76544.8 gal
